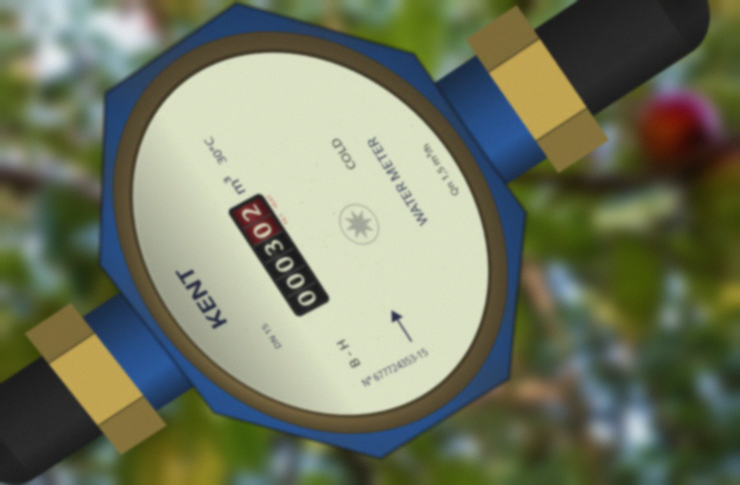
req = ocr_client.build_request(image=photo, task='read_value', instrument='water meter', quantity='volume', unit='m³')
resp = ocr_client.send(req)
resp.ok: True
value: 3.02 m³
